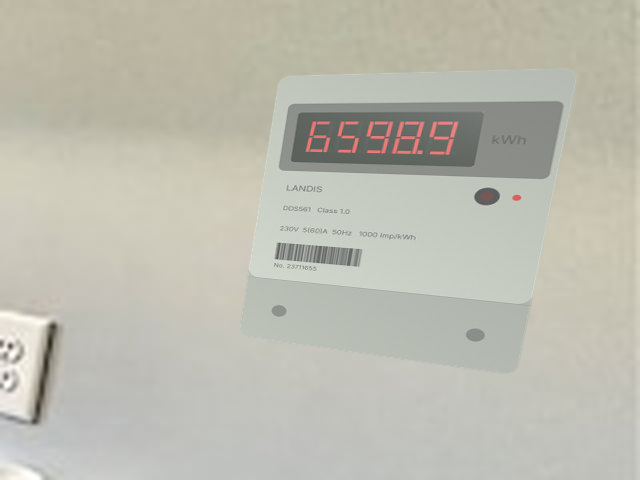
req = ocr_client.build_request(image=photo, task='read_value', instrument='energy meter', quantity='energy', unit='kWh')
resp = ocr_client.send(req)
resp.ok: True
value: 6598.9 kWh
